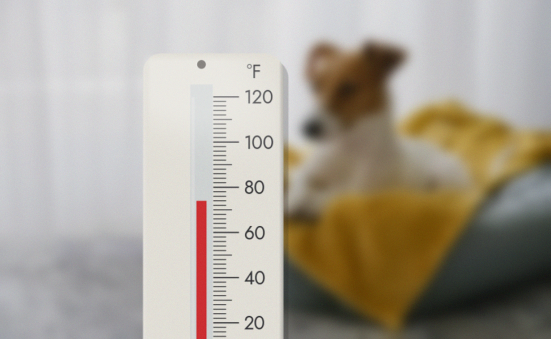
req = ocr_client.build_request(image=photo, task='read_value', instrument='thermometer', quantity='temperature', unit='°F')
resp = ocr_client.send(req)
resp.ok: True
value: 74 °F
